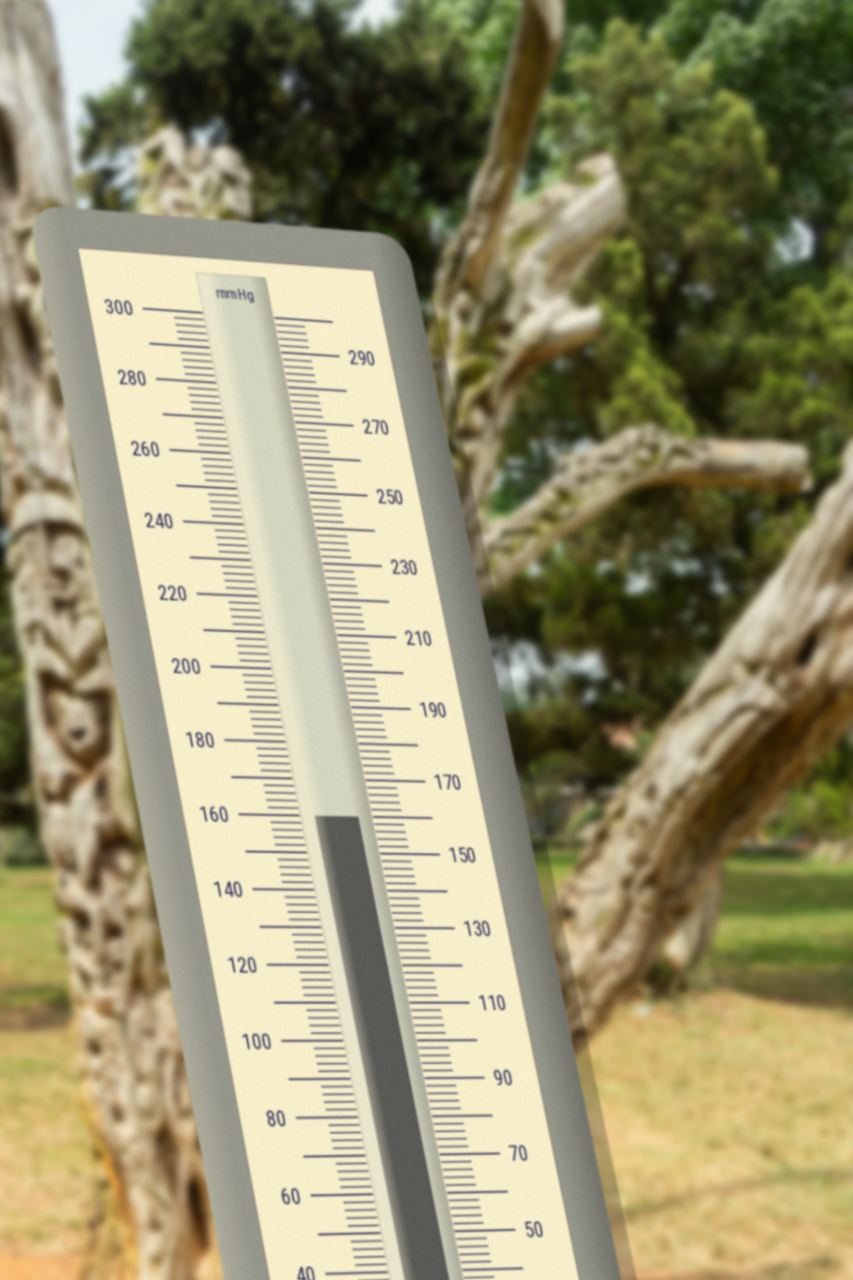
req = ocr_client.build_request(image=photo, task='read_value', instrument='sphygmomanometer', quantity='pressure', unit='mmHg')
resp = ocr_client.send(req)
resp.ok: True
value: 160 mmHg
